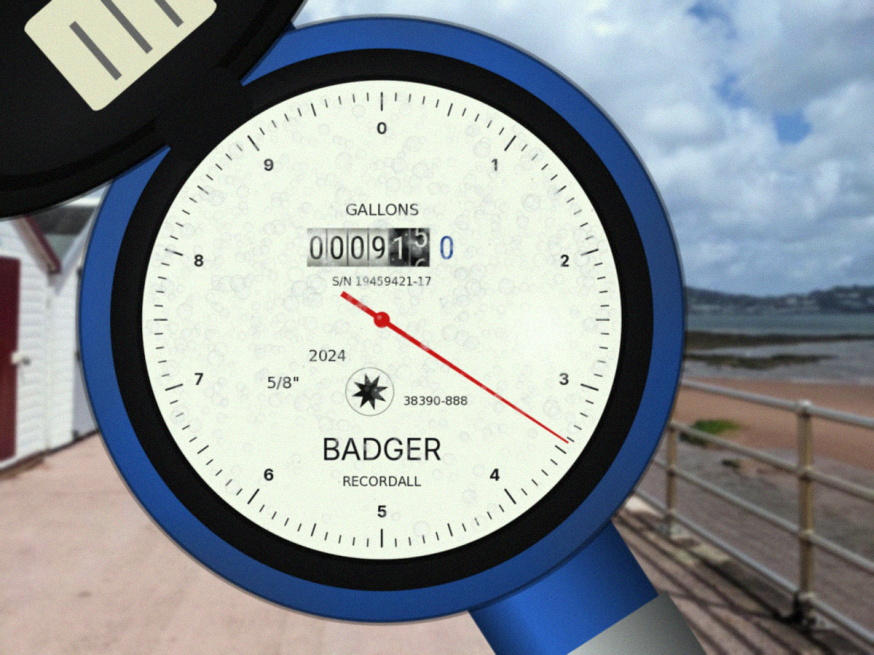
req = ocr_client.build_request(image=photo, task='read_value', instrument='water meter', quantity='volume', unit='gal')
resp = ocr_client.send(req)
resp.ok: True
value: 9153.4 gal
